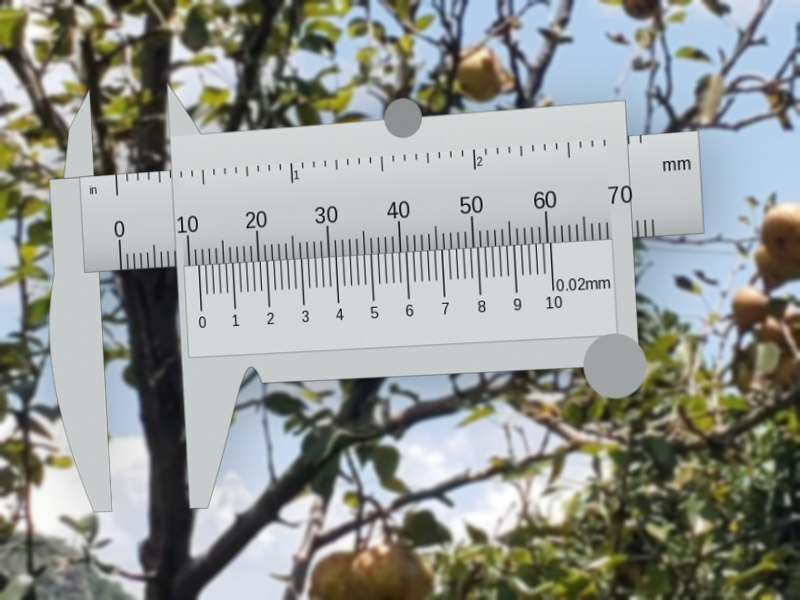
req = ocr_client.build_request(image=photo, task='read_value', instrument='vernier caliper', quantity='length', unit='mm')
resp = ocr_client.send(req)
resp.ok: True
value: 11.4 mm
